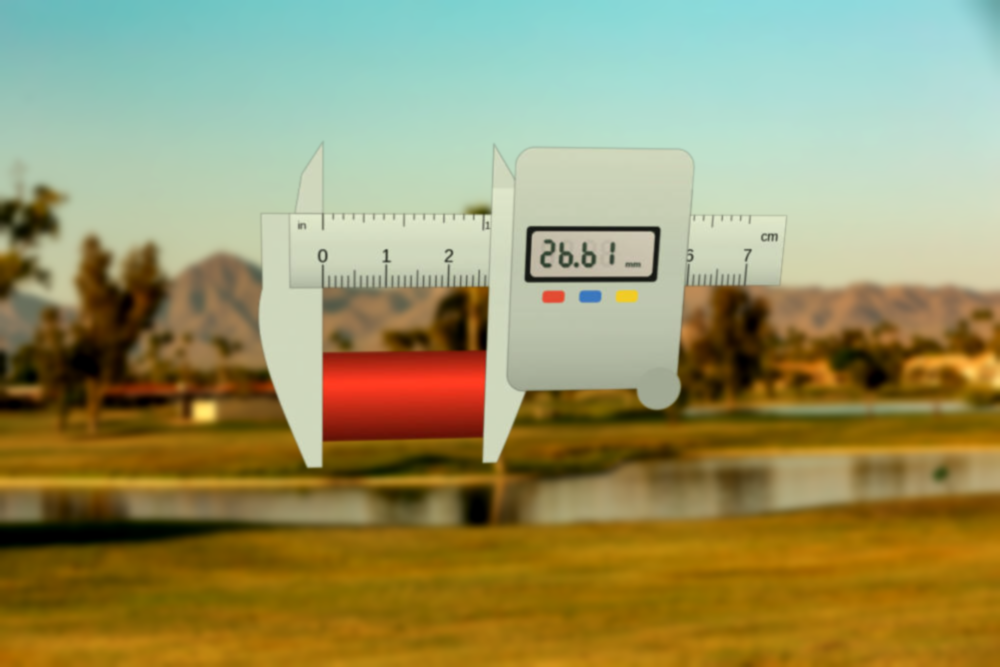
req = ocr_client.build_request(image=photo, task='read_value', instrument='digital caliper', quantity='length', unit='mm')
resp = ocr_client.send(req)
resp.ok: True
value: 26.61 mm
